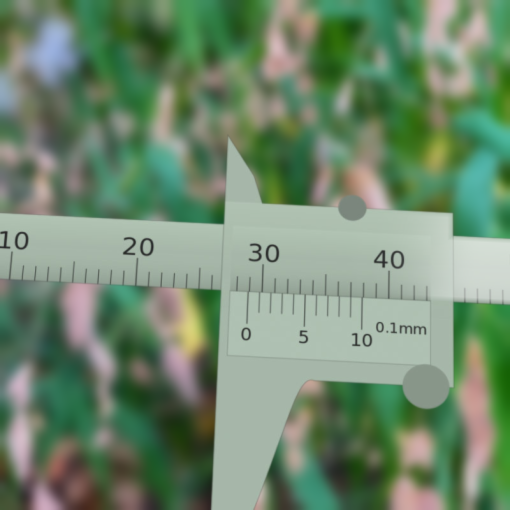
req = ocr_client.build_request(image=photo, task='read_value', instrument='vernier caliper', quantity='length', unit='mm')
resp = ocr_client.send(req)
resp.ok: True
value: 28.9 mm
